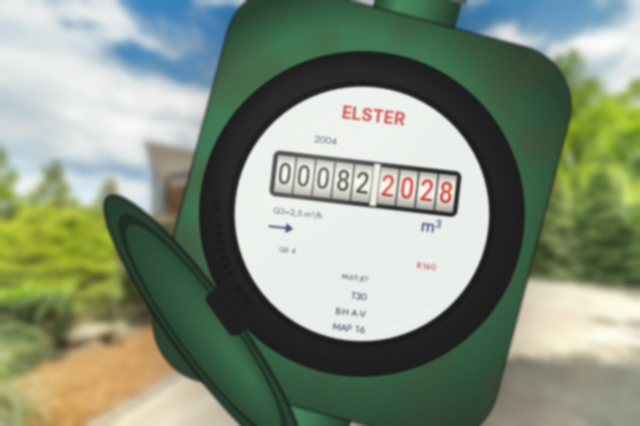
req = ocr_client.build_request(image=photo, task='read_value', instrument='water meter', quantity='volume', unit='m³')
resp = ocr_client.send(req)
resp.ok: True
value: 82.2028 m³
